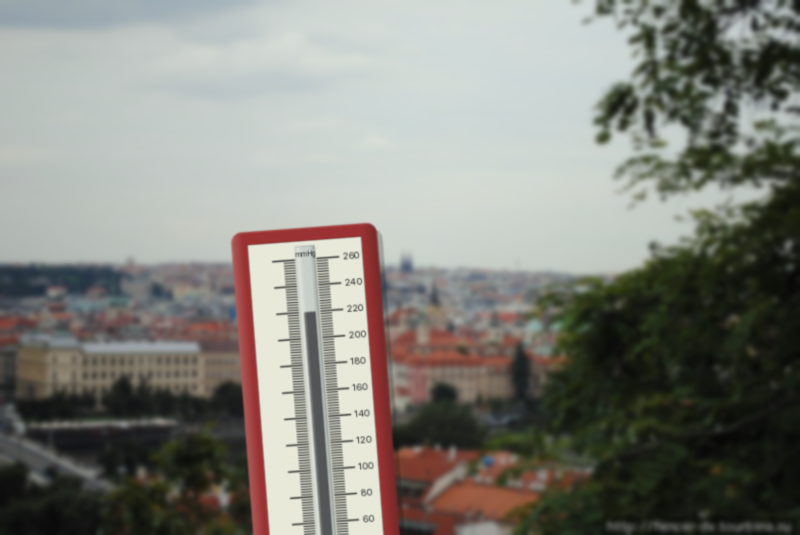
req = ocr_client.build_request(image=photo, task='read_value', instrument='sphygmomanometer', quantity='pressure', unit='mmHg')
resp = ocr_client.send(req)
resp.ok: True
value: 220 mmHg
